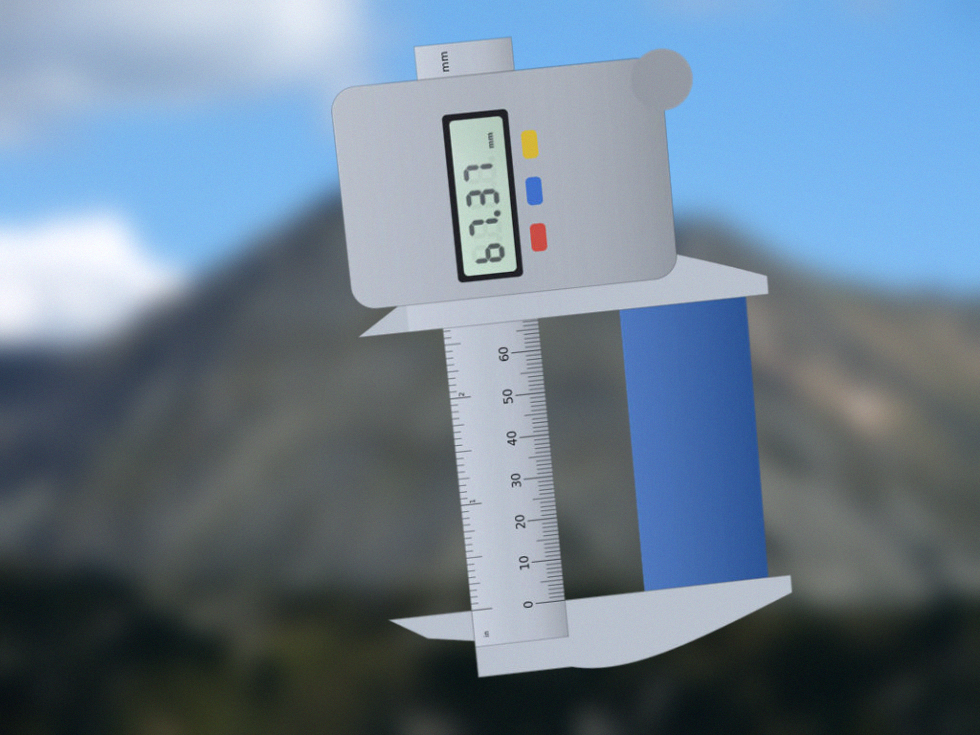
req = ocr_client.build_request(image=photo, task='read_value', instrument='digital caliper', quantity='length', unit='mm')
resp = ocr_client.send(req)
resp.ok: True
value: 67.37 mm
